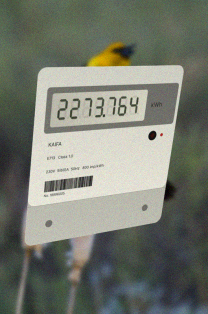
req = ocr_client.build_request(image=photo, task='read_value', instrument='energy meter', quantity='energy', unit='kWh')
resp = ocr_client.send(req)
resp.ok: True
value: 2273.764 kWh
